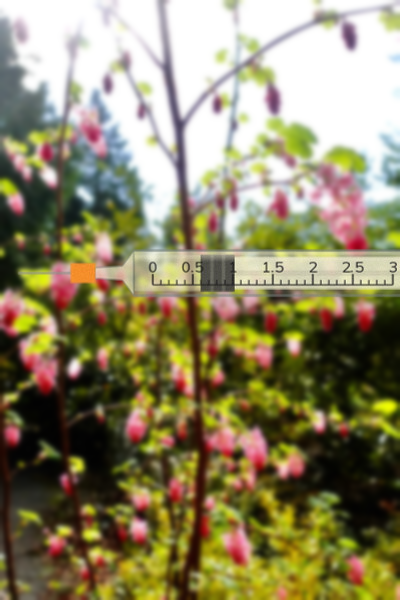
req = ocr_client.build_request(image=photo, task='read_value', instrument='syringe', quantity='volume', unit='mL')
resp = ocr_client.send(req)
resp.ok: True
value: 0.6 mL
